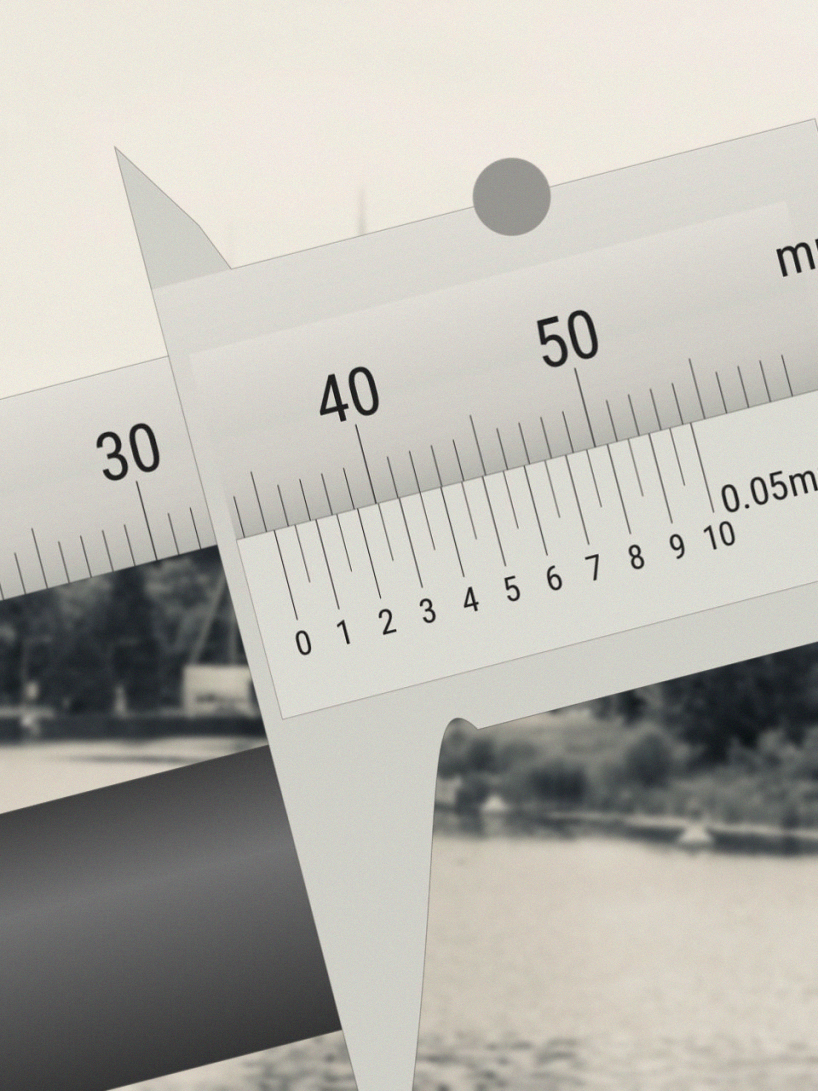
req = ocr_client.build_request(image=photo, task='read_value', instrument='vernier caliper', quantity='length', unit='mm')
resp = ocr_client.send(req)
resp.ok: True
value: 35.35 mm
